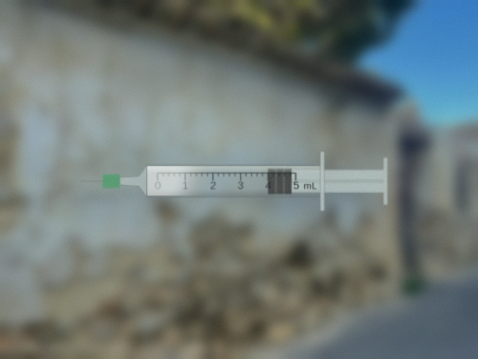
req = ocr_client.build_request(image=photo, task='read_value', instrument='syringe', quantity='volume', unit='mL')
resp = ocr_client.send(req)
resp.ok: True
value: 4 mL
